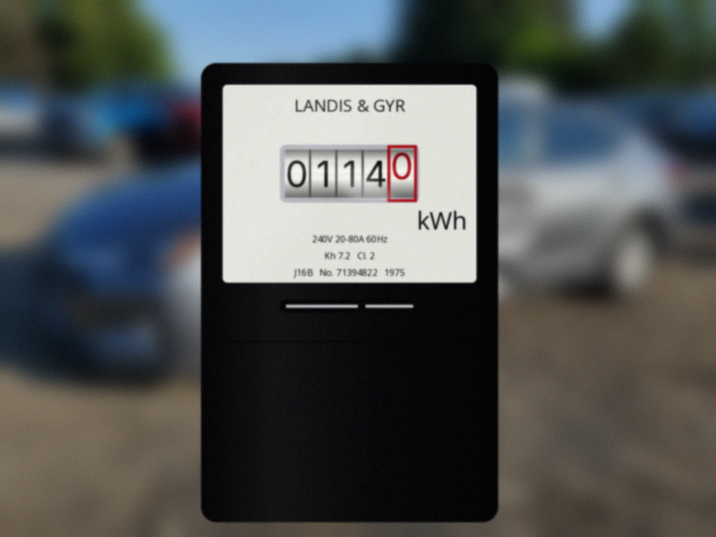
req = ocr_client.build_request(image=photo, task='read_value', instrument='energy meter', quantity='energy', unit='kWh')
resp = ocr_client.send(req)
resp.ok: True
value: 114.0 kWh
